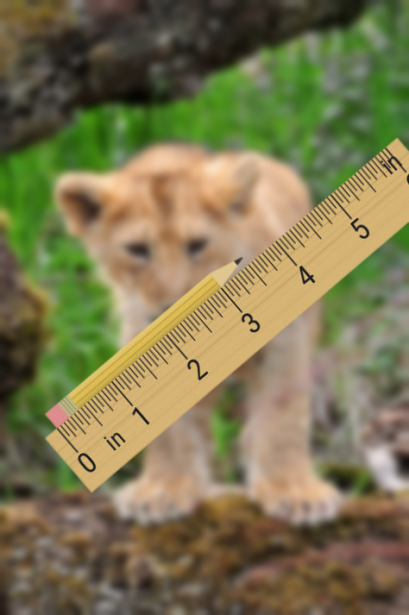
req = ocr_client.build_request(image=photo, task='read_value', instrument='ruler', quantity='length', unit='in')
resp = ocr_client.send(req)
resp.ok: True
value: 3.5 in
